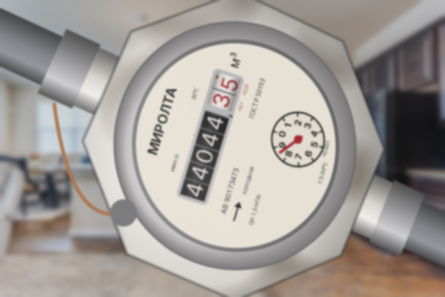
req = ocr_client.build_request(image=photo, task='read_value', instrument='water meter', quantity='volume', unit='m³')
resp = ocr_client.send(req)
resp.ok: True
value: 44044.348 m³
